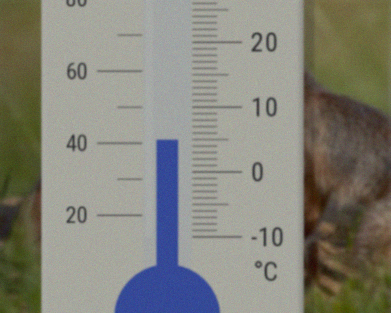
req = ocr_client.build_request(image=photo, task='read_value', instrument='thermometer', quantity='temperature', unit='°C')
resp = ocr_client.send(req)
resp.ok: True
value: 5 °C
